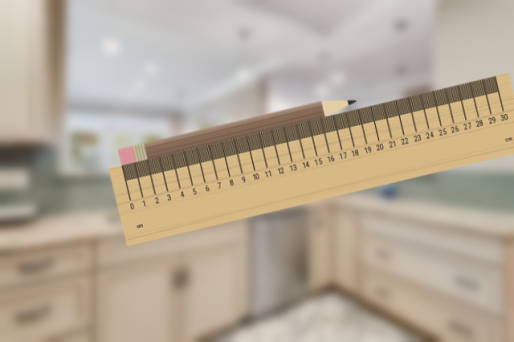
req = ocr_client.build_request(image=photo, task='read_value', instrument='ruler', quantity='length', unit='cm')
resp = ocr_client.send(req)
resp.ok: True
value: 19 cm
